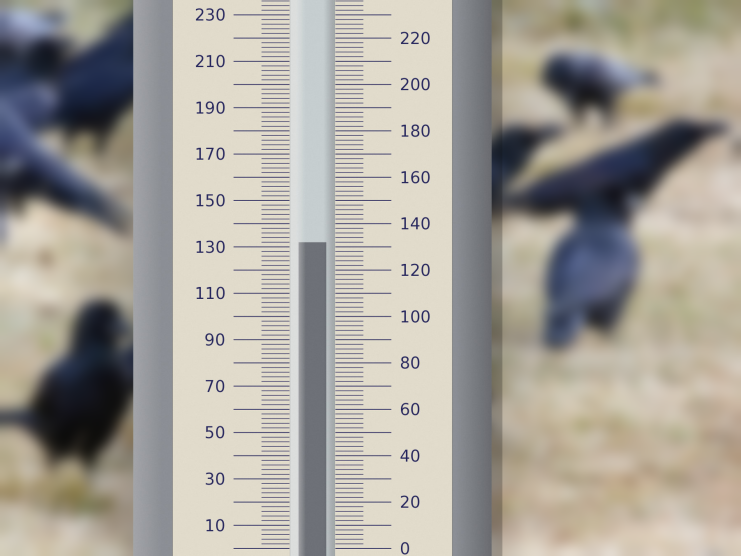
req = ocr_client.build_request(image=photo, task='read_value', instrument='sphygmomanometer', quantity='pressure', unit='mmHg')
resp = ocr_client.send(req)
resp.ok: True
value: 132 mmHg
